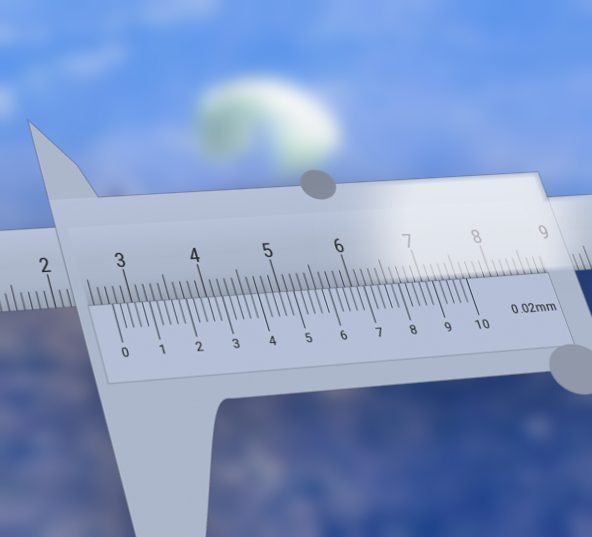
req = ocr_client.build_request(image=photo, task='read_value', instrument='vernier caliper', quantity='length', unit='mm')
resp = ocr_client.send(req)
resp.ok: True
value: 27.4 mm
